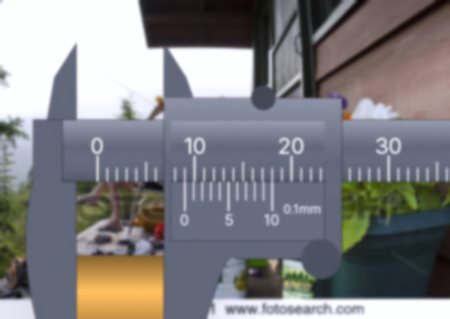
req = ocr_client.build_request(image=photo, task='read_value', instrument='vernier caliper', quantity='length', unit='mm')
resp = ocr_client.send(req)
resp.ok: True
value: 9.0 mm
